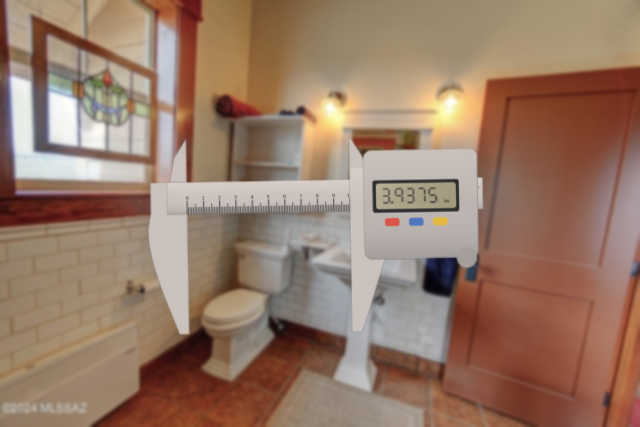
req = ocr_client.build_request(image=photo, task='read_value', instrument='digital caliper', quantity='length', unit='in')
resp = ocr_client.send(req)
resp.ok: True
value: 3.9375 in
